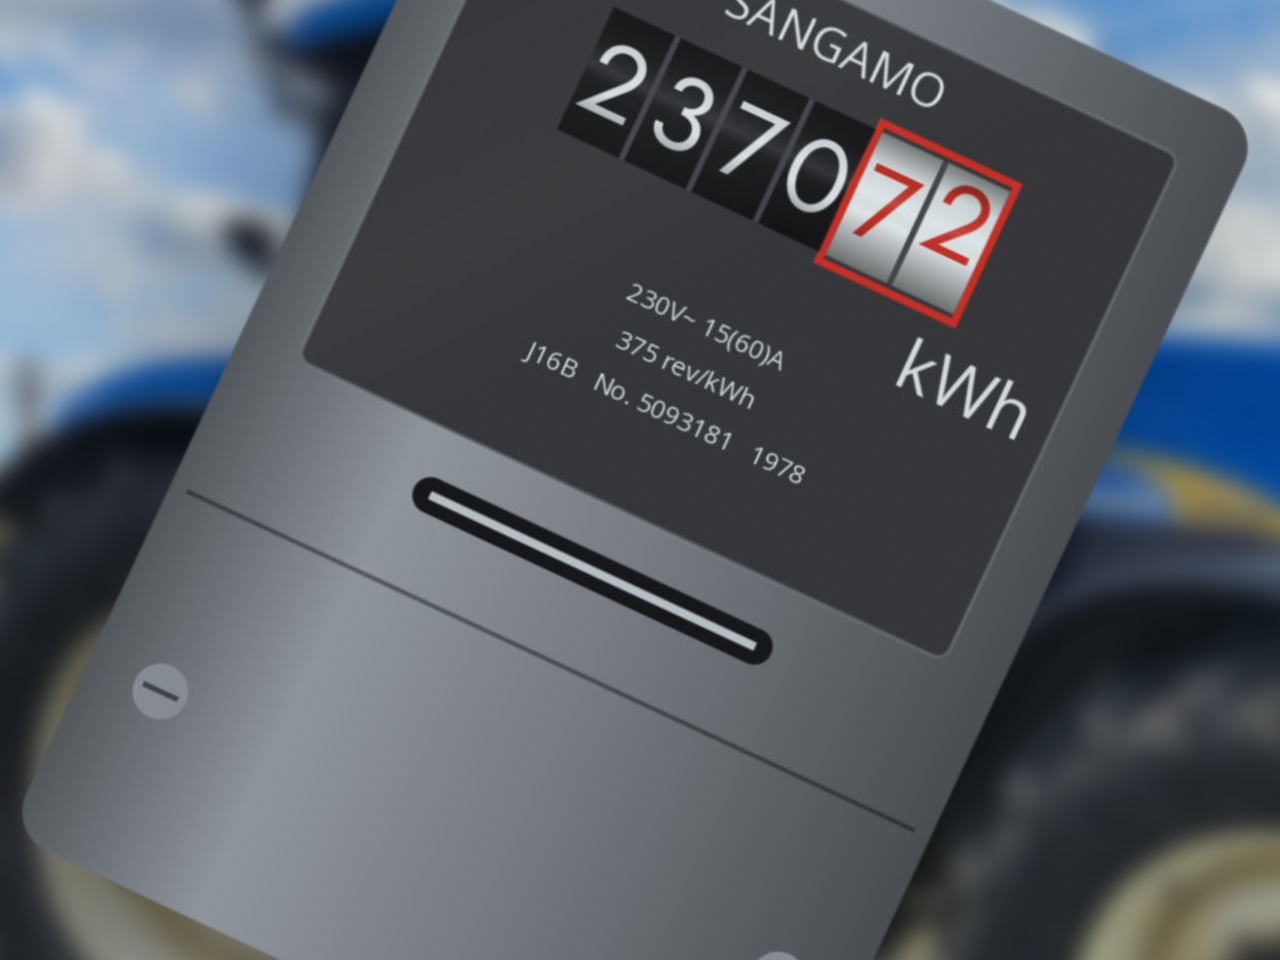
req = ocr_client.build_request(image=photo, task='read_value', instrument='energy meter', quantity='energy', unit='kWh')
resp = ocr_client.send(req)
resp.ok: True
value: 2370.72 kWh
